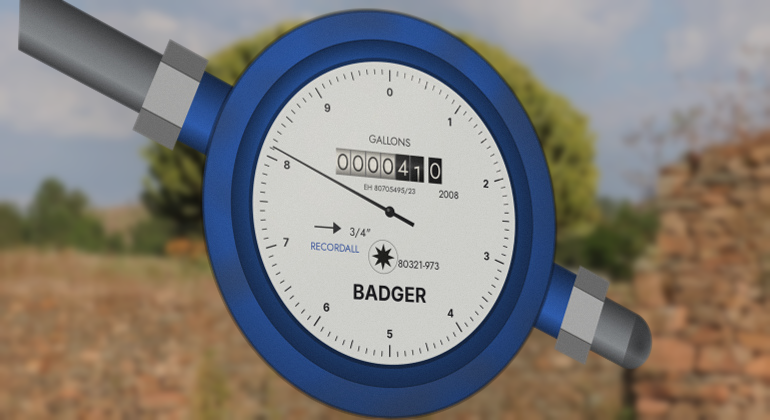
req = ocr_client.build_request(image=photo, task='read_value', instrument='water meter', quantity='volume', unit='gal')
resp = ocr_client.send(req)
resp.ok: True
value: 408.1 gal
